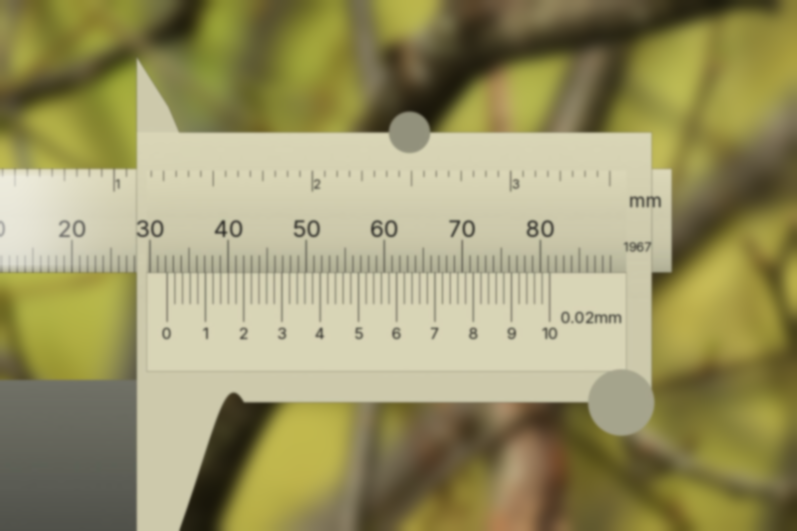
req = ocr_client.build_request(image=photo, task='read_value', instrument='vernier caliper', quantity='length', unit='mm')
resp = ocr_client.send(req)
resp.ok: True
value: 32.2 mm
